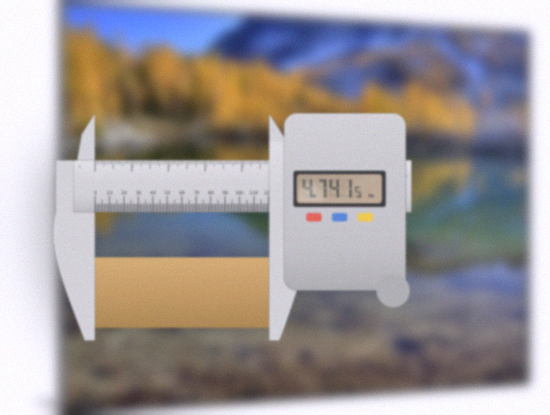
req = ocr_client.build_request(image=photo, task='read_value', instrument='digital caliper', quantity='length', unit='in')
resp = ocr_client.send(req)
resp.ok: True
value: 4.7415 in
